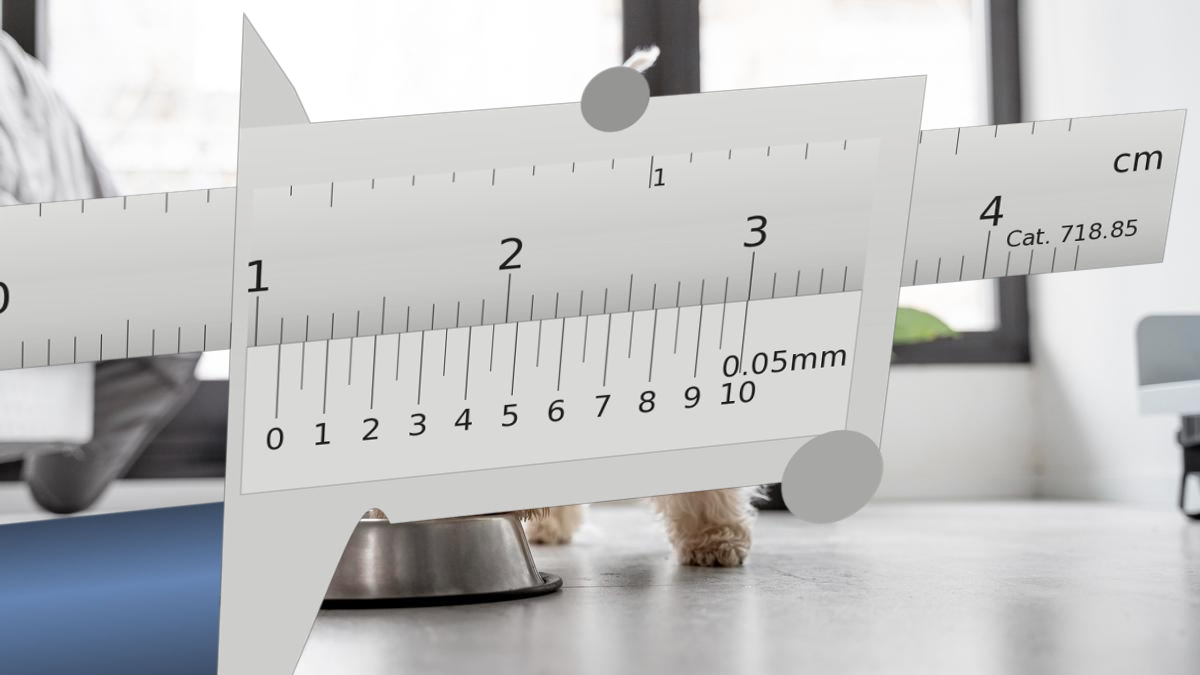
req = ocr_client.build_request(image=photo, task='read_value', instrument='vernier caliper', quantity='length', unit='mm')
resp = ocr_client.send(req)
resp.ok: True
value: 10.95 mm
